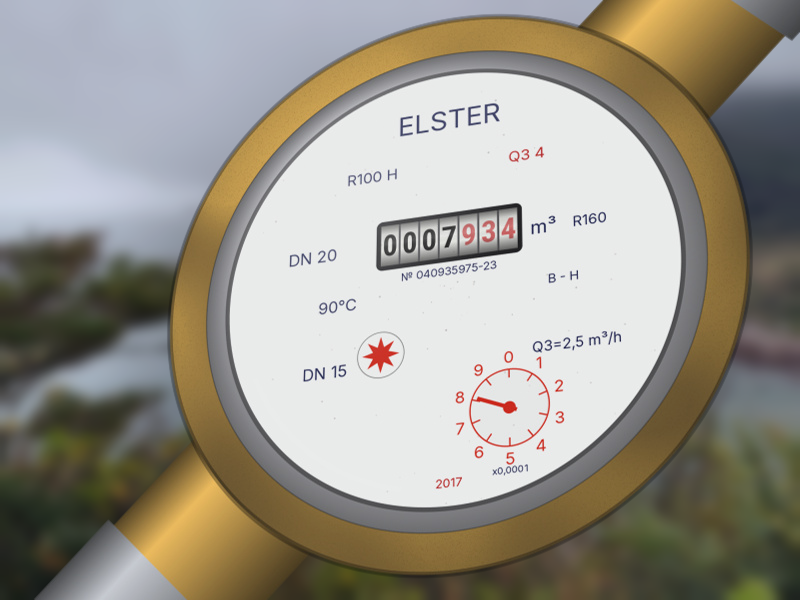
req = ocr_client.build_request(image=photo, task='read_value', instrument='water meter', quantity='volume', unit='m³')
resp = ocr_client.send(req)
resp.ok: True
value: 7.9348 m³
